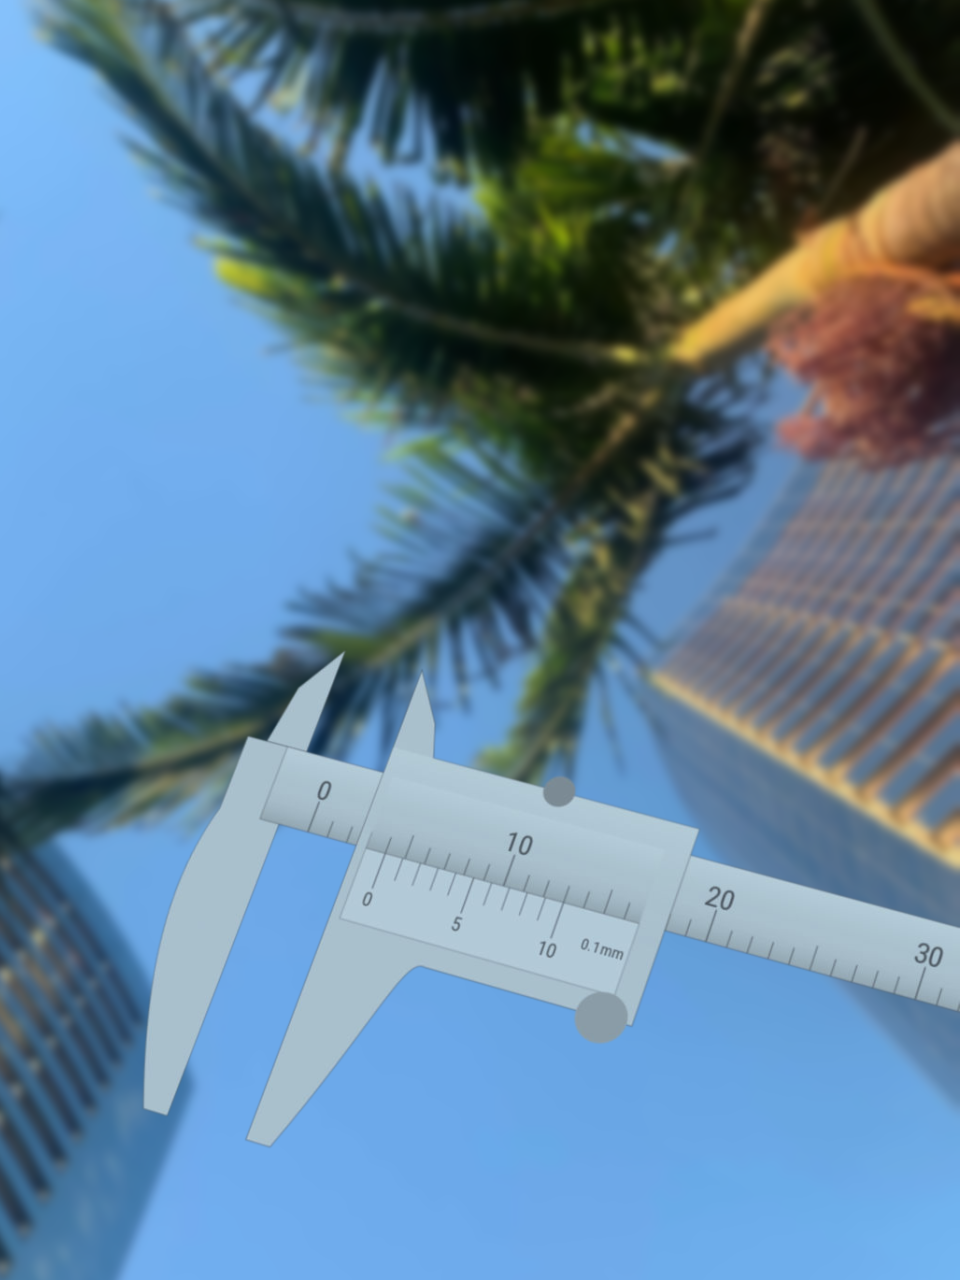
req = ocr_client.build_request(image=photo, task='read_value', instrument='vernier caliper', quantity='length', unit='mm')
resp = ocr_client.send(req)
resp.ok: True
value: 4.0 mm
